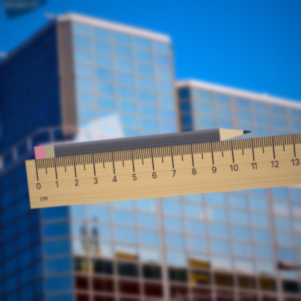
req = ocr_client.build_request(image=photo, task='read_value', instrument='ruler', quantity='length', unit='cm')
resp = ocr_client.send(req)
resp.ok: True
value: 11 cm
